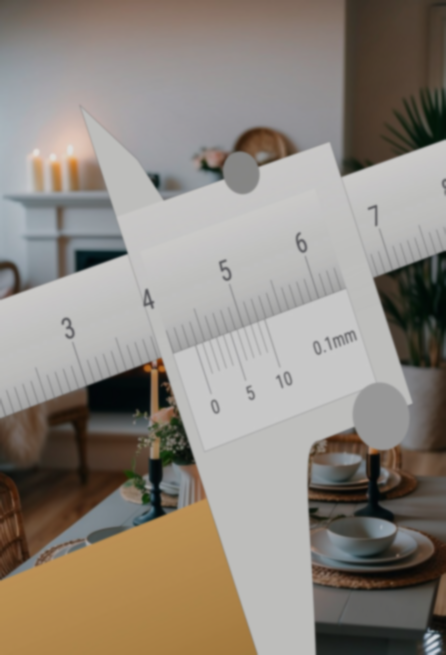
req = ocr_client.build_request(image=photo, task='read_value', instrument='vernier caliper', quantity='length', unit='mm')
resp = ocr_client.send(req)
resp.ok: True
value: 43.8 mm
